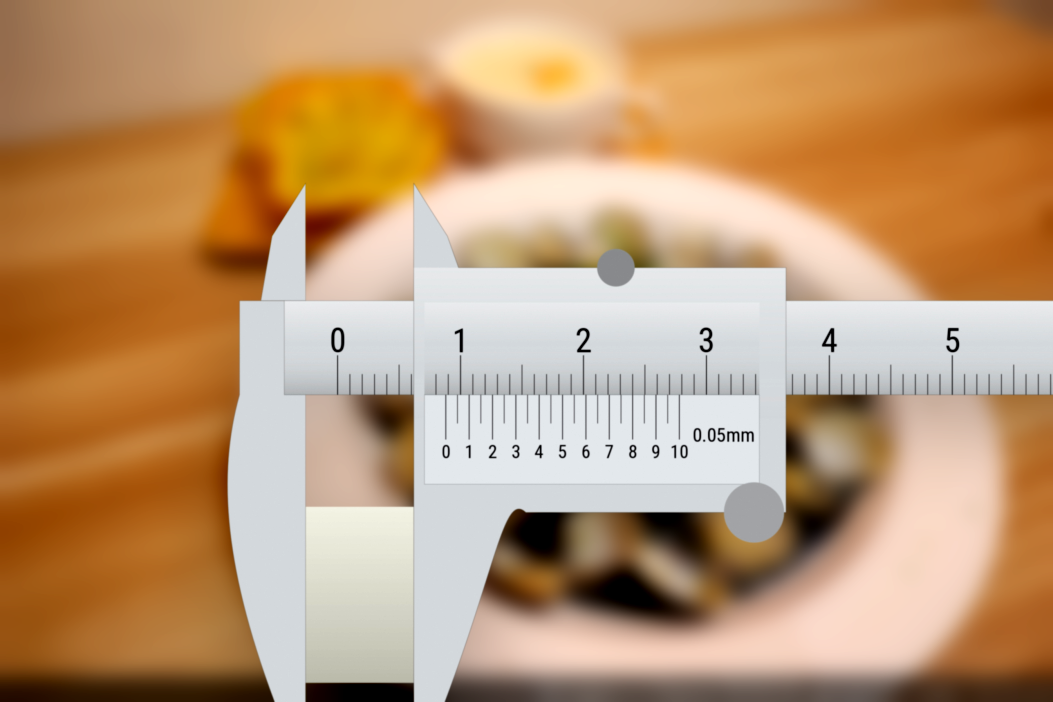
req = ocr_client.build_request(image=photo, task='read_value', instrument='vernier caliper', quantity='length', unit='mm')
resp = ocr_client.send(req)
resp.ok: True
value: 8.8 mm
